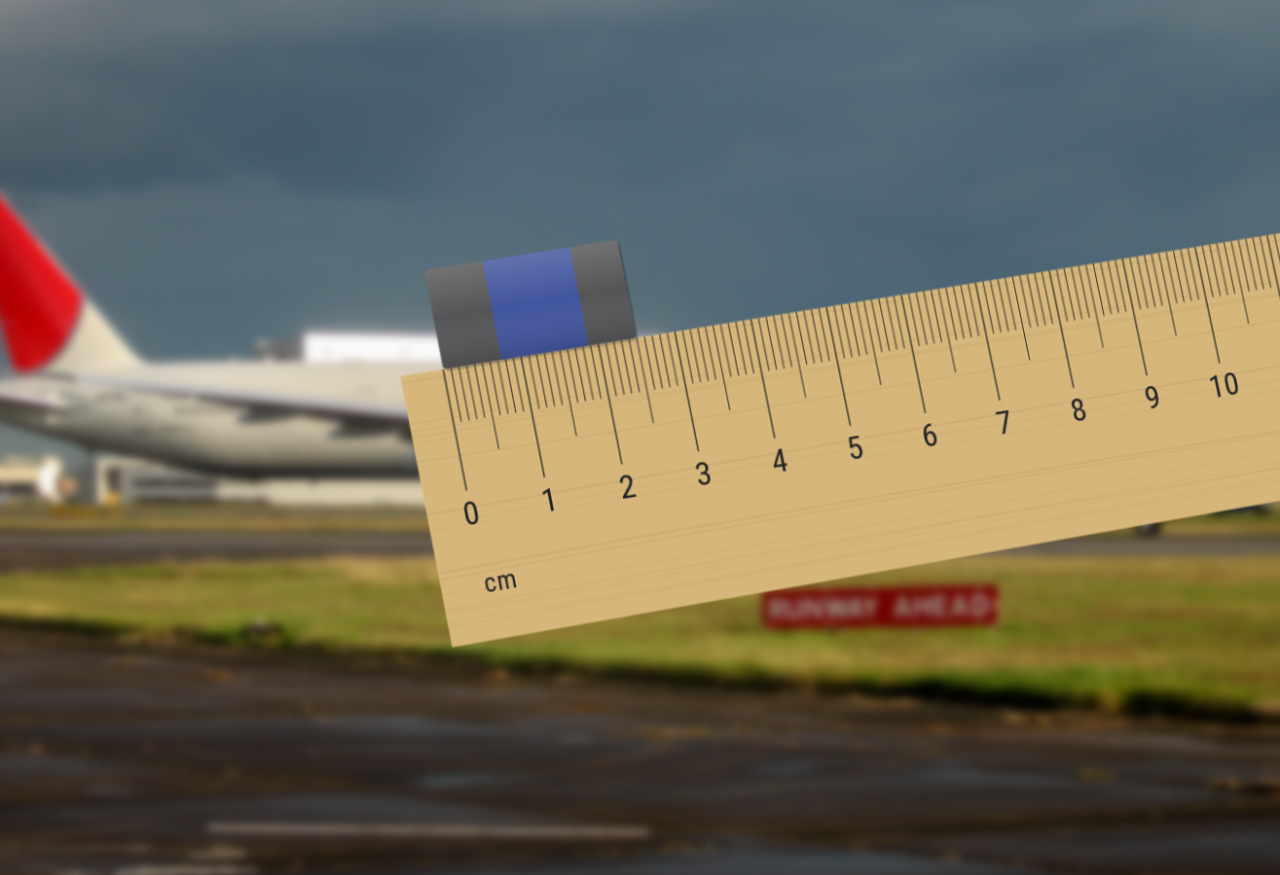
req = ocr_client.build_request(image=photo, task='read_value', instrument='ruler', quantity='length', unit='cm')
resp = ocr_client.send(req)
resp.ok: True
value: 2.5 cm
